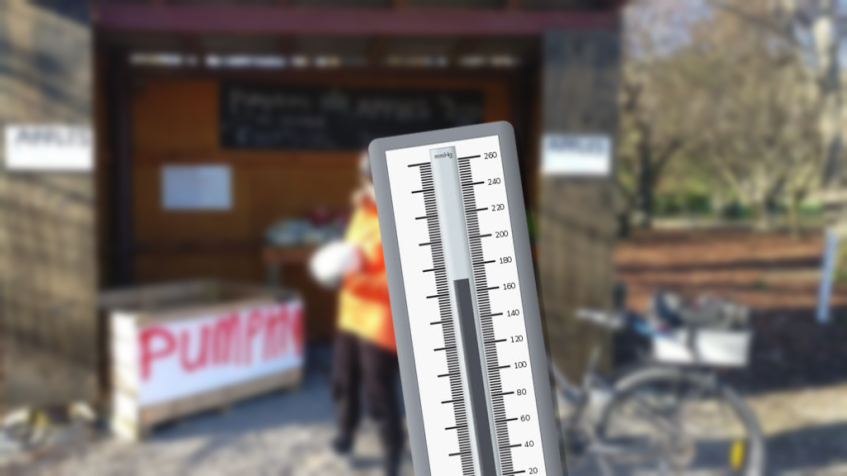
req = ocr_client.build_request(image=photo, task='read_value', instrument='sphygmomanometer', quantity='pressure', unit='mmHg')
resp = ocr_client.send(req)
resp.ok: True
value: 170 mmHg
